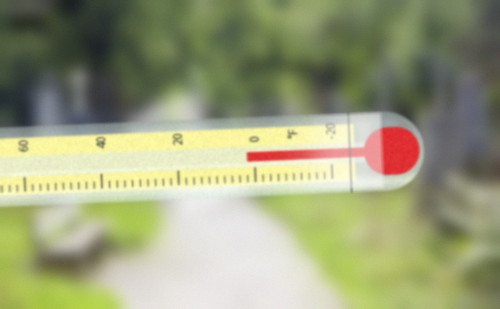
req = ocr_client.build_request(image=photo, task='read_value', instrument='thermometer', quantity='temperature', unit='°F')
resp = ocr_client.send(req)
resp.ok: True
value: 2 °F
